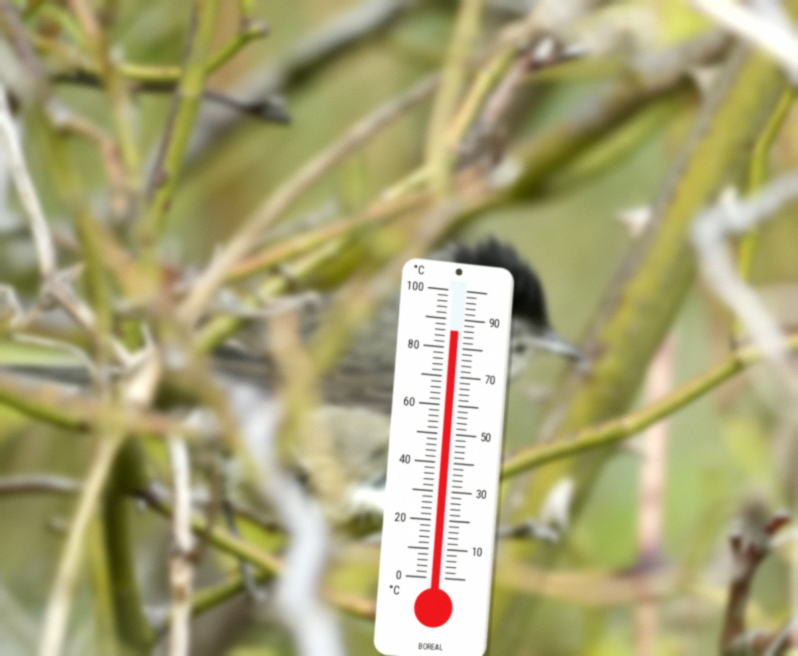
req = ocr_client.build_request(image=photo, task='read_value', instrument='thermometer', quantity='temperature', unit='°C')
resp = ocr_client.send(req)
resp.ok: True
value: 86 °C
